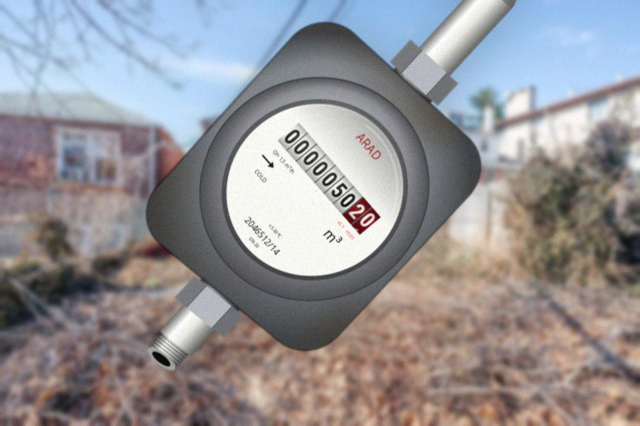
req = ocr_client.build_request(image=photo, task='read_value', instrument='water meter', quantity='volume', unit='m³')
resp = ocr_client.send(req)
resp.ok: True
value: 50.20 m³
